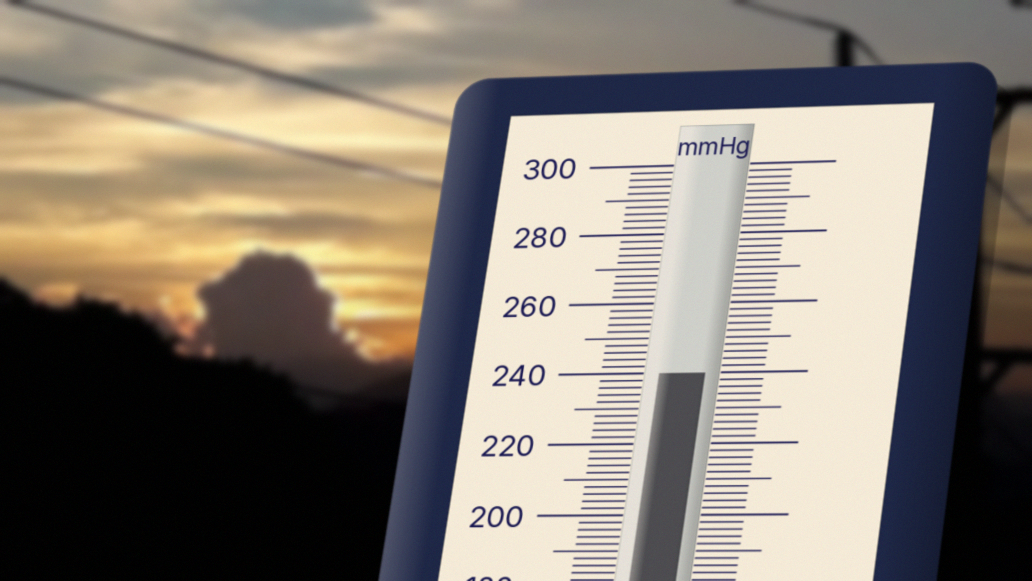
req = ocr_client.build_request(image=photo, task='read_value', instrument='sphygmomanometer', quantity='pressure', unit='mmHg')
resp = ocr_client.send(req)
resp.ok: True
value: 240 mmHg
